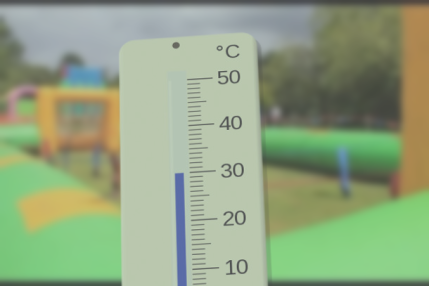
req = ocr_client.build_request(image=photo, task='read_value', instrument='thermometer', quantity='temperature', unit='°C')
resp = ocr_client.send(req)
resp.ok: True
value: 30 °C
